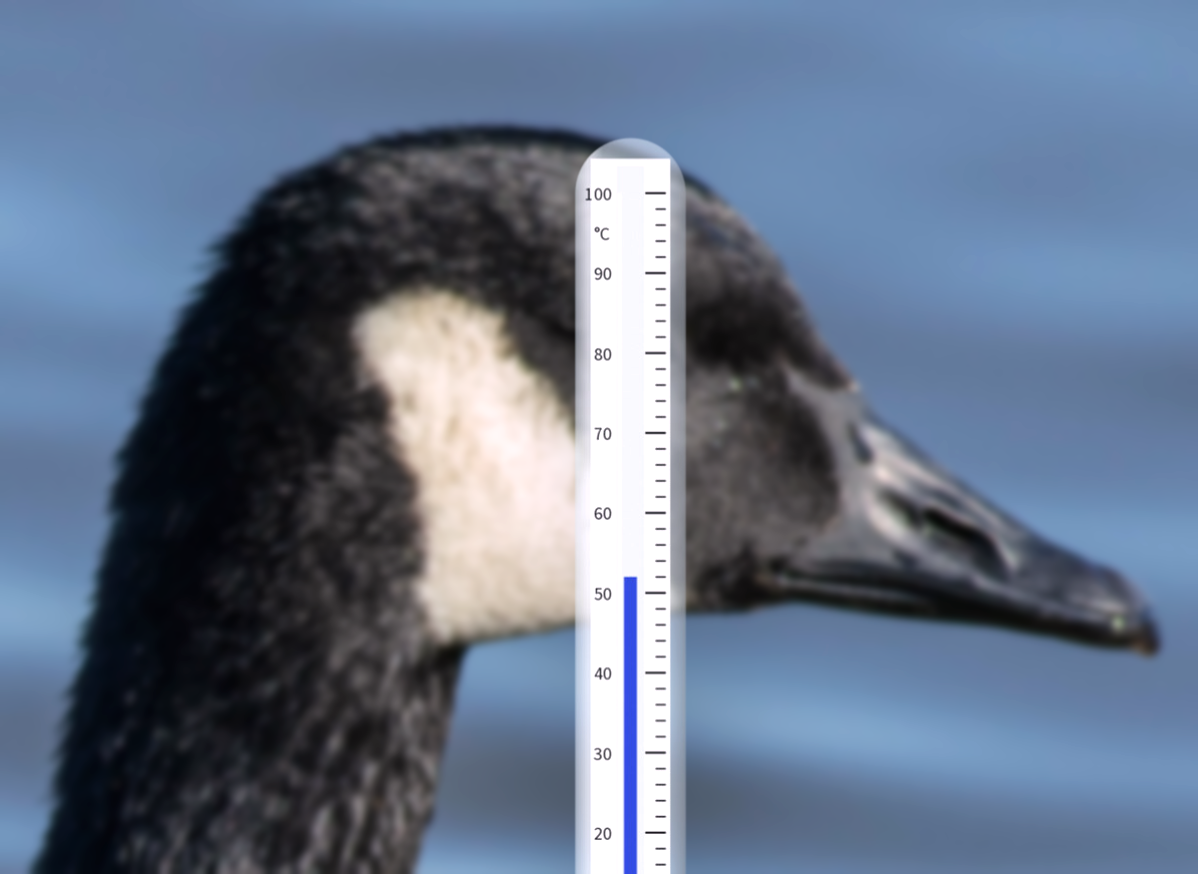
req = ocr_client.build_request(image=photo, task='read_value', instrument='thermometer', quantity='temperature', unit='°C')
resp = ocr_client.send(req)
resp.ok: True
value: 52 °C
